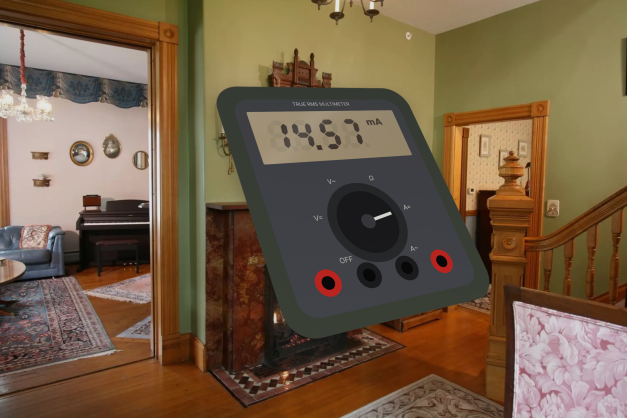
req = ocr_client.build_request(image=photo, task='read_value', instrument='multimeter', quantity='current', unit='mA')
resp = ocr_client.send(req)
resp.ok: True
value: 14.57 mA
